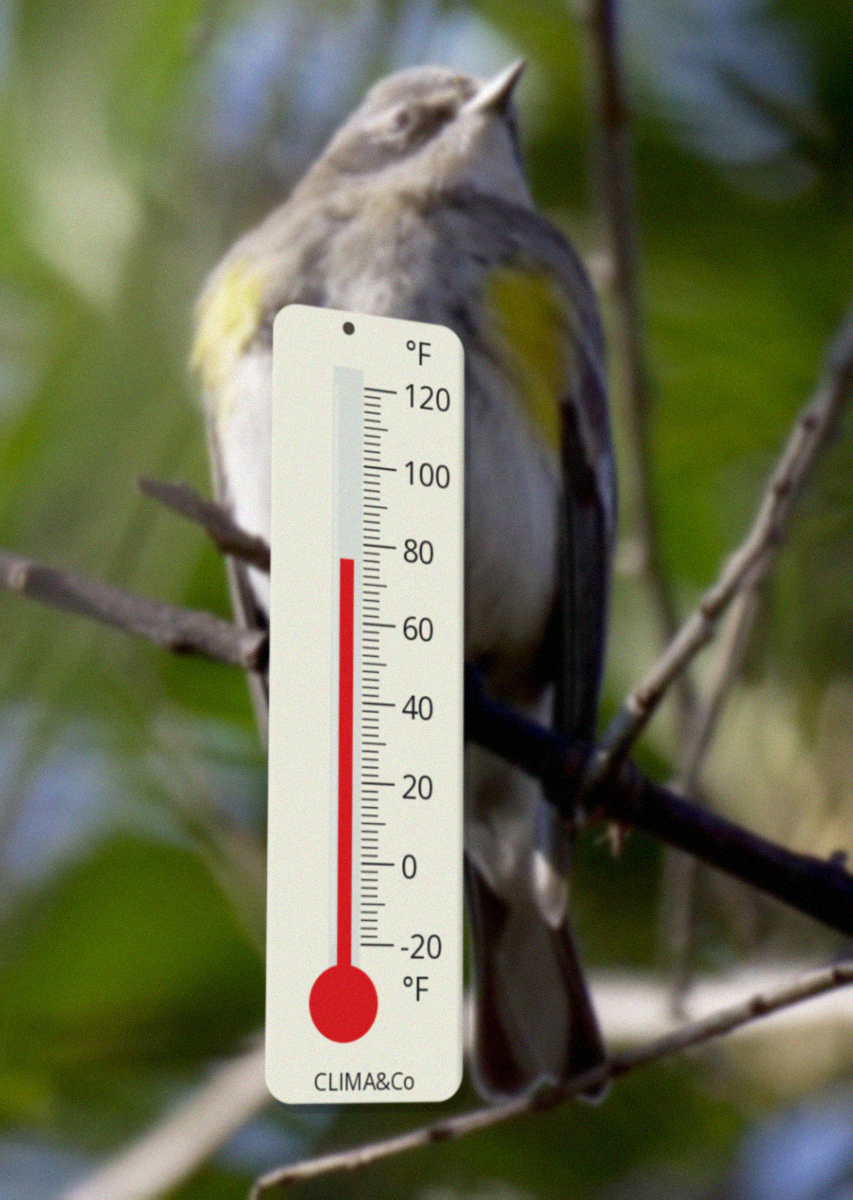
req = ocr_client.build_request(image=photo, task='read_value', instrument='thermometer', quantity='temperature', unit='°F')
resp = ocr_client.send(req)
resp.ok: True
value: 76 °F
